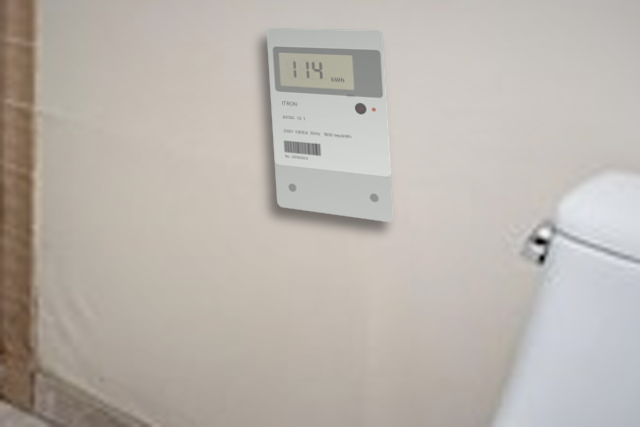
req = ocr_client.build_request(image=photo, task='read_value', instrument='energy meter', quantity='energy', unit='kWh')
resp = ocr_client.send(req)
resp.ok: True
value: 114 kWh
